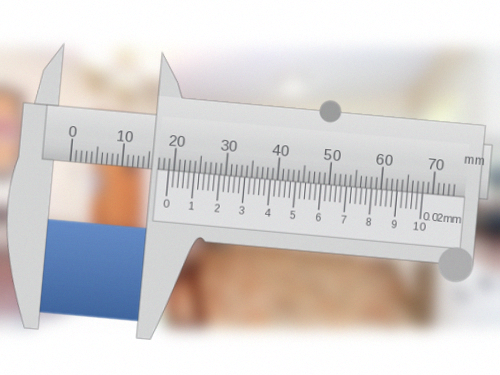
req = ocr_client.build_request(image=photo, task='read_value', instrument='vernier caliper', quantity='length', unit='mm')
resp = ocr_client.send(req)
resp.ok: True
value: 19.0 mm
